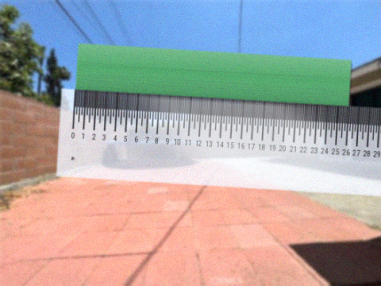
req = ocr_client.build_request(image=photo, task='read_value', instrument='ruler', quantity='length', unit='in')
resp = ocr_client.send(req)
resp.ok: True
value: 26 in
